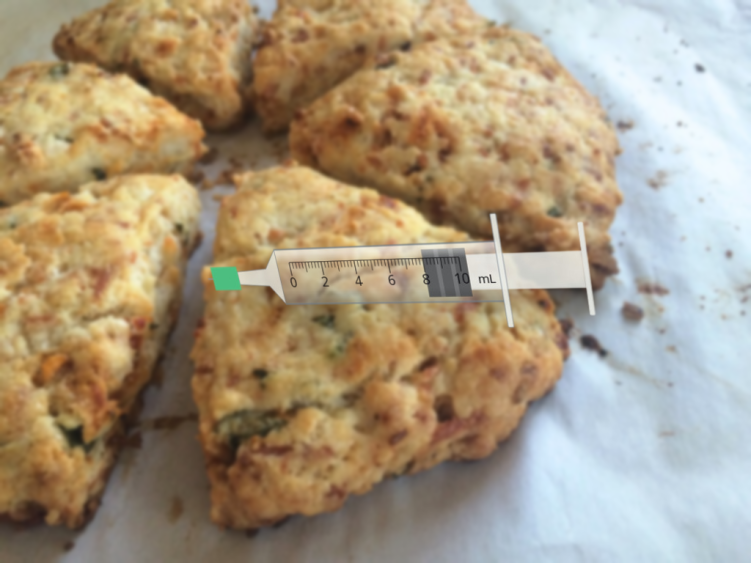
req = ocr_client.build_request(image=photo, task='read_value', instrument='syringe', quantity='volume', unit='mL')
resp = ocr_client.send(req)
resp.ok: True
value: 8 mL
